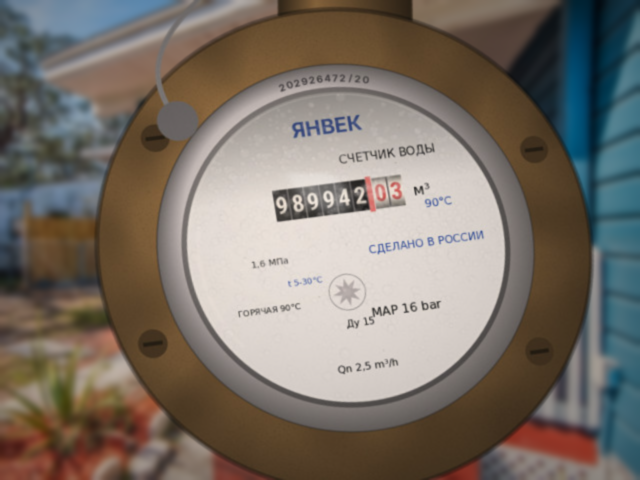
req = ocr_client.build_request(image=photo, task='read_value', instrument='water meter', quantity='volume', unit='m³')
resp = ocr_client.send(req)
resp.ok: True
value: 989942.03 m³
